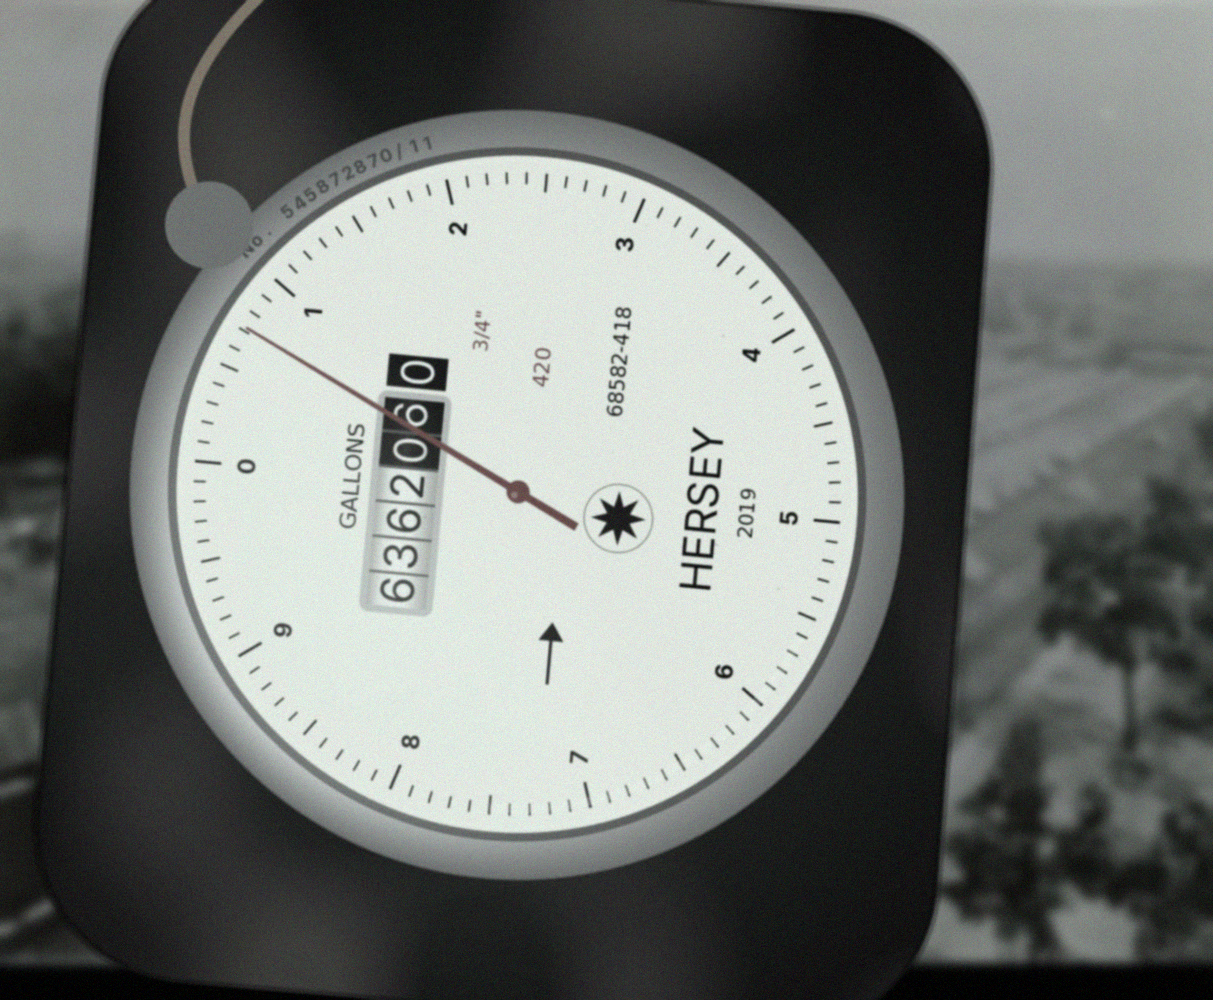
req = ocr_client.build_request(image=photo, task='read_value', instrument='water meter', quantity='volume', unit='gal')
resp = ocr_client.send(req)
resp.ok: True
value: 6362060.7 gal
